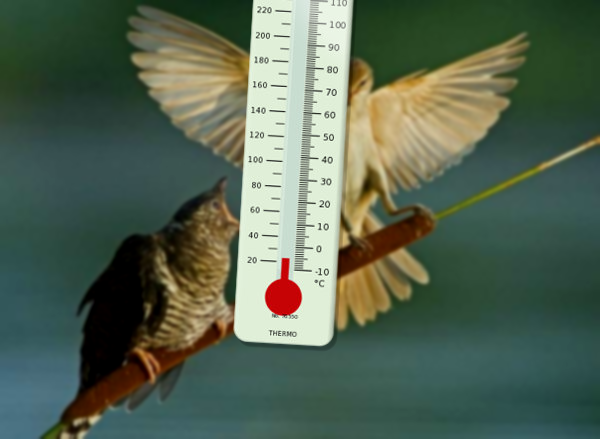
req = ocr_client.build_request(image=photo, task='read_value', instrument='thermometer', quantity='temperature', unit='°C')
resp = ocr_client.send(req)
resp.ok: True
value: -5 °C
